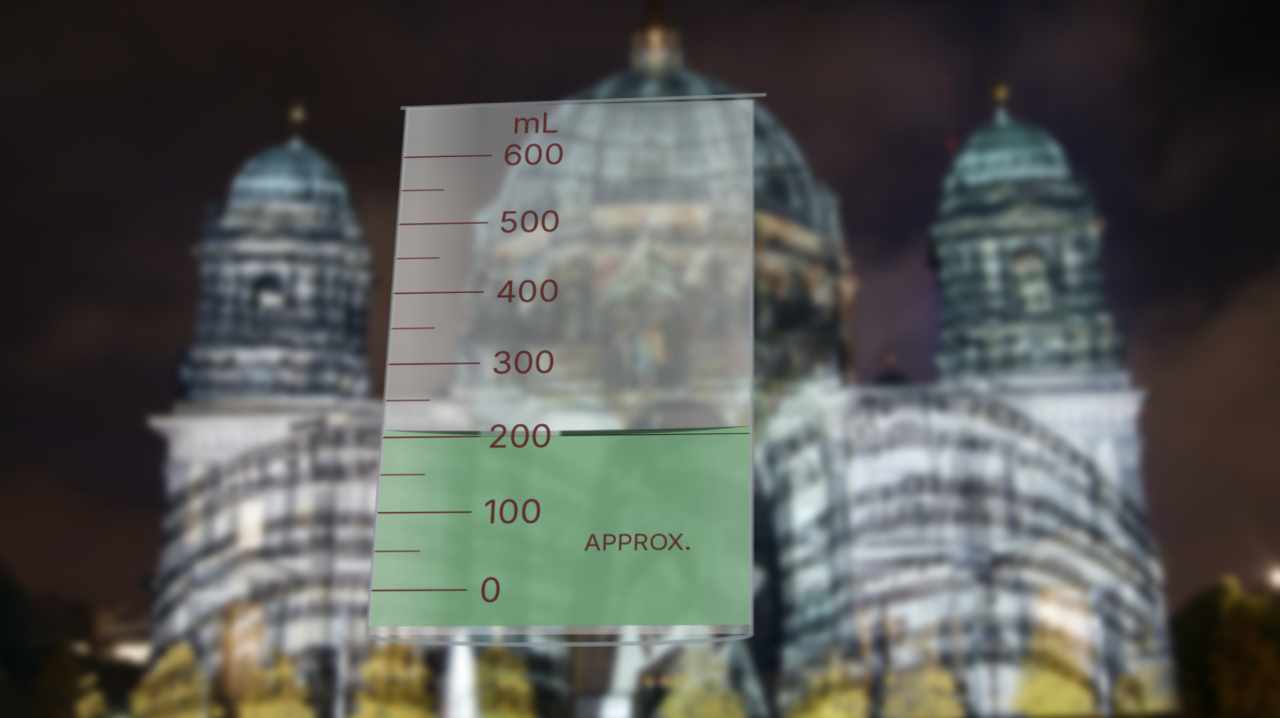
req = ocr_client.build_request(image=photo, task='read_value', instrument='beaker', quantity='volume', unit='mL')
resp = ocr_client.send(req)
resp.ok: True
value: 200 mL
